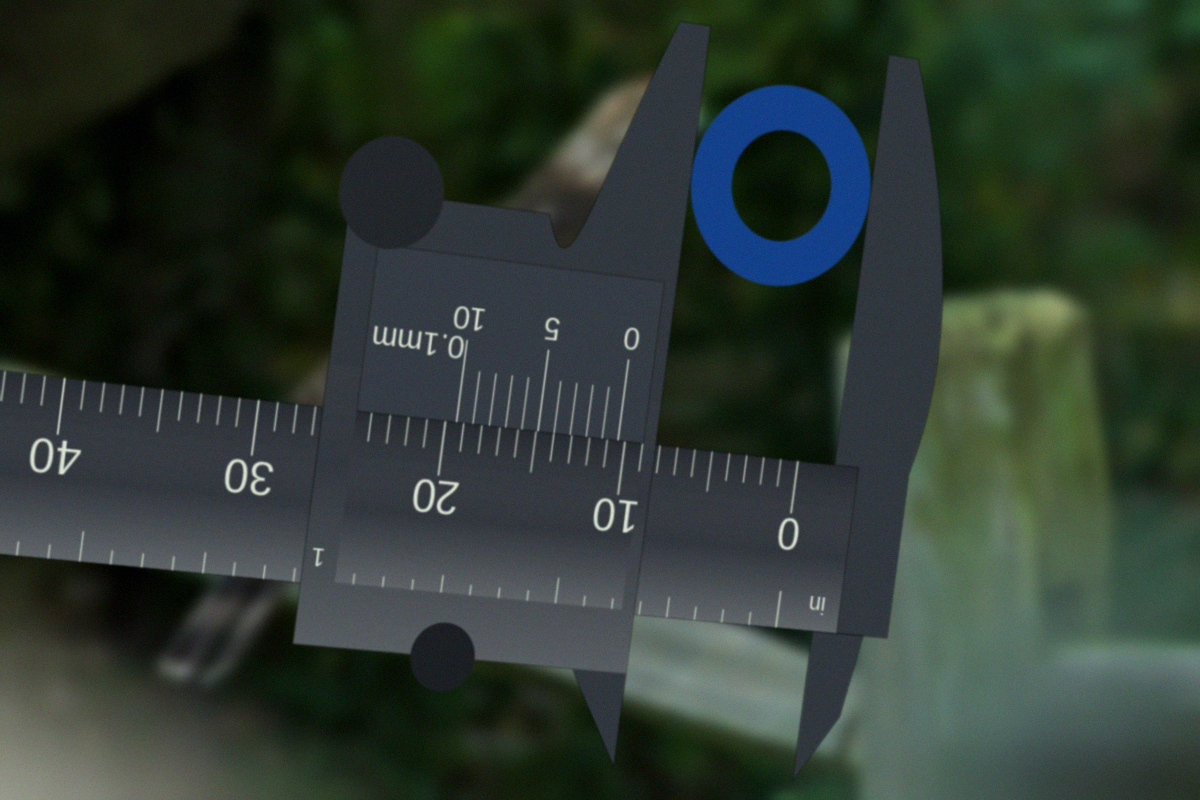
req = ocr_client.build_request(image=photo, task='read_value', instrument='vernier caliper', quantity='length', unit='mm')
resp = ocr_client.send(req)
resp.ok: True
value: 10.4 mm
